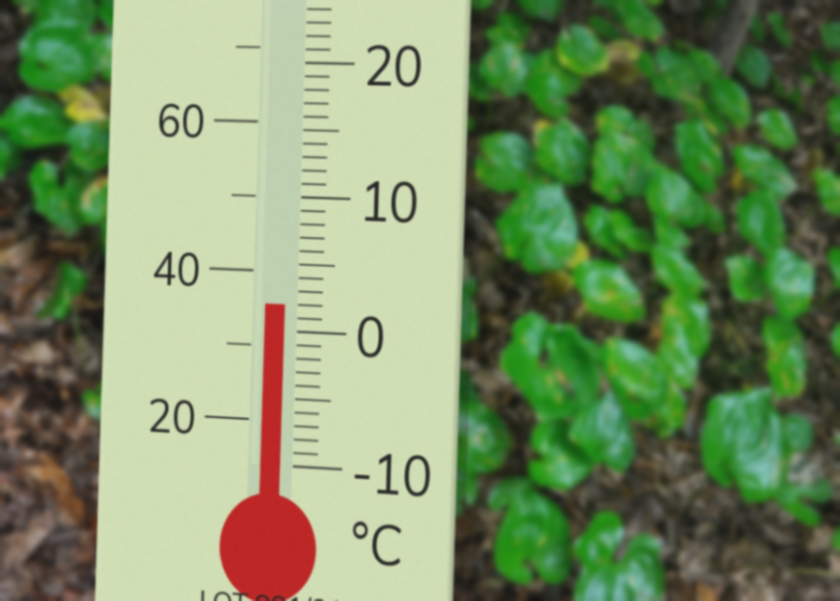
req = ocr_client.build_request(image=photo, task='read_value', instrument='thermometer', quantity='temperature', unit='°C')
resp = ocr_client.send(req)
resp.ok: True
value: 2 °C
